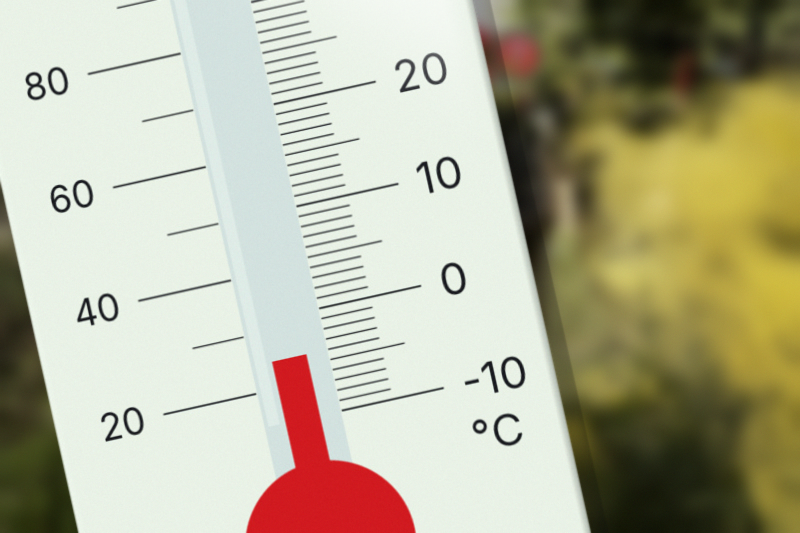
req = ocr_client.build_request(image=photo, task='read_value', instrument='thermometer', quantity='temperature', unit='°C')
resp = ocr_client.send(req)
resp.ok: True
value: -4 °C
